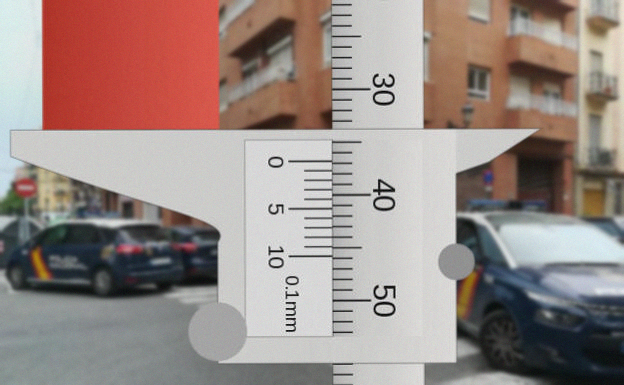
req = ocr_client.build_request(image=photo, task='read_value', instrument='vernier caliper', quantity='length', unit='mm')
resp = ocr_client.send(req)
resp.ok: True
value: 36.8 mm
